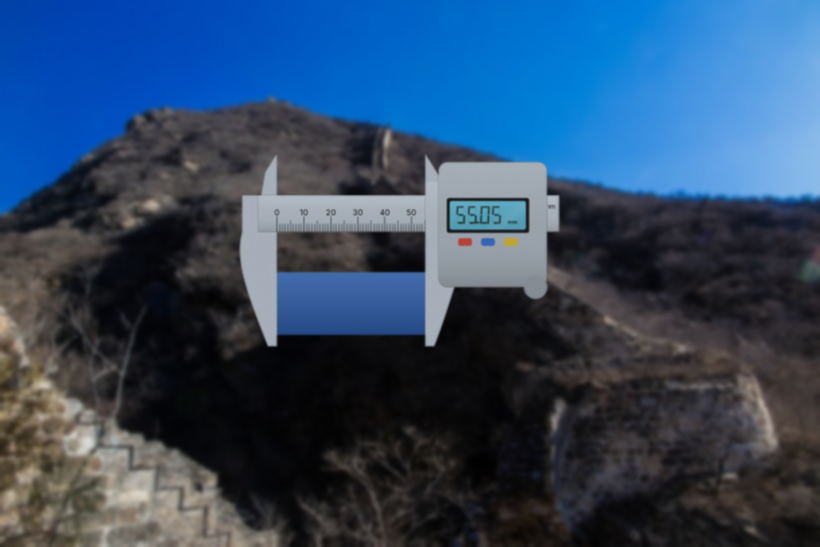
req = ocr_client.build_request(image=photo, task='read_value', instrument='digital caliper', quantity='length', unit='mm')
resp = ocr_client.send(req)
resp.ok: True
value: 55.05 mm
